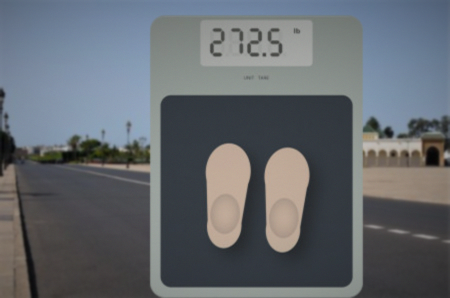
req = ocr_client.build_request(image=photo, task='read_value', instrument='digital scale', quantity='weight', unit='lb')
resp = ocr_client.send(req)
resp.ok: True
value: 272.5 lb
